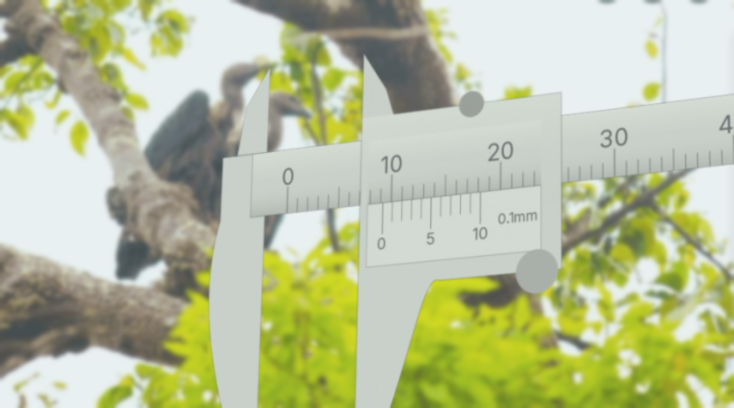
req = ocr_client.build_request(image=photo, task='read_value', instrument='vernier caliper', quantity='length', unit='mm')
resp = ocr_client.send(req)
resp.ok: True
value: 9.2 mm
